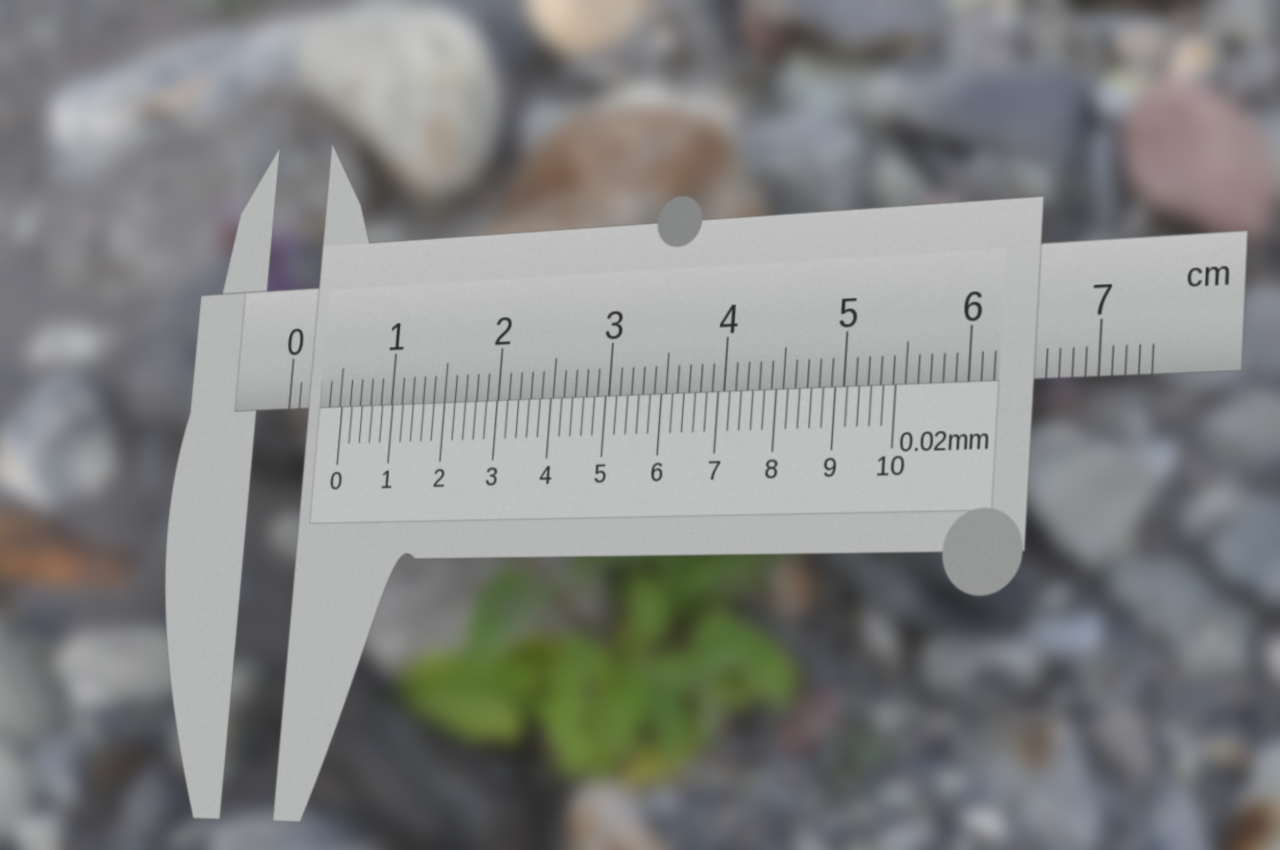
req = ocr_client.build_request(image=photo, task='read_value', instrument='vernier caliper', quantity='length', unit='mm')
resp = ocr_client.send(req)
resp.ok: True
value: 5.2 mm
